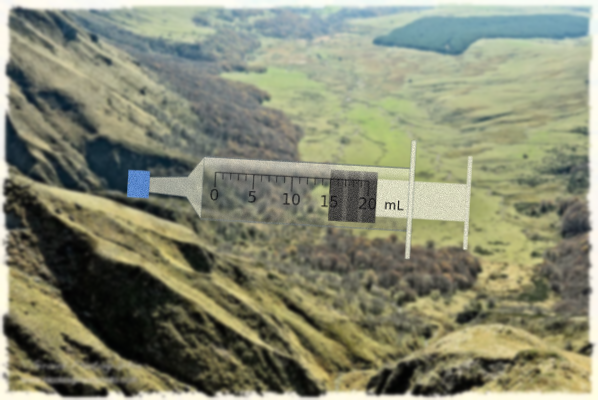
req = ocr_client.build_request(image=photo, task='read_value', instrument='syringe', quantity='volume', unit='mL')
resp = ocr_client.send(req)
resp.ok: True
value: 15 mL
